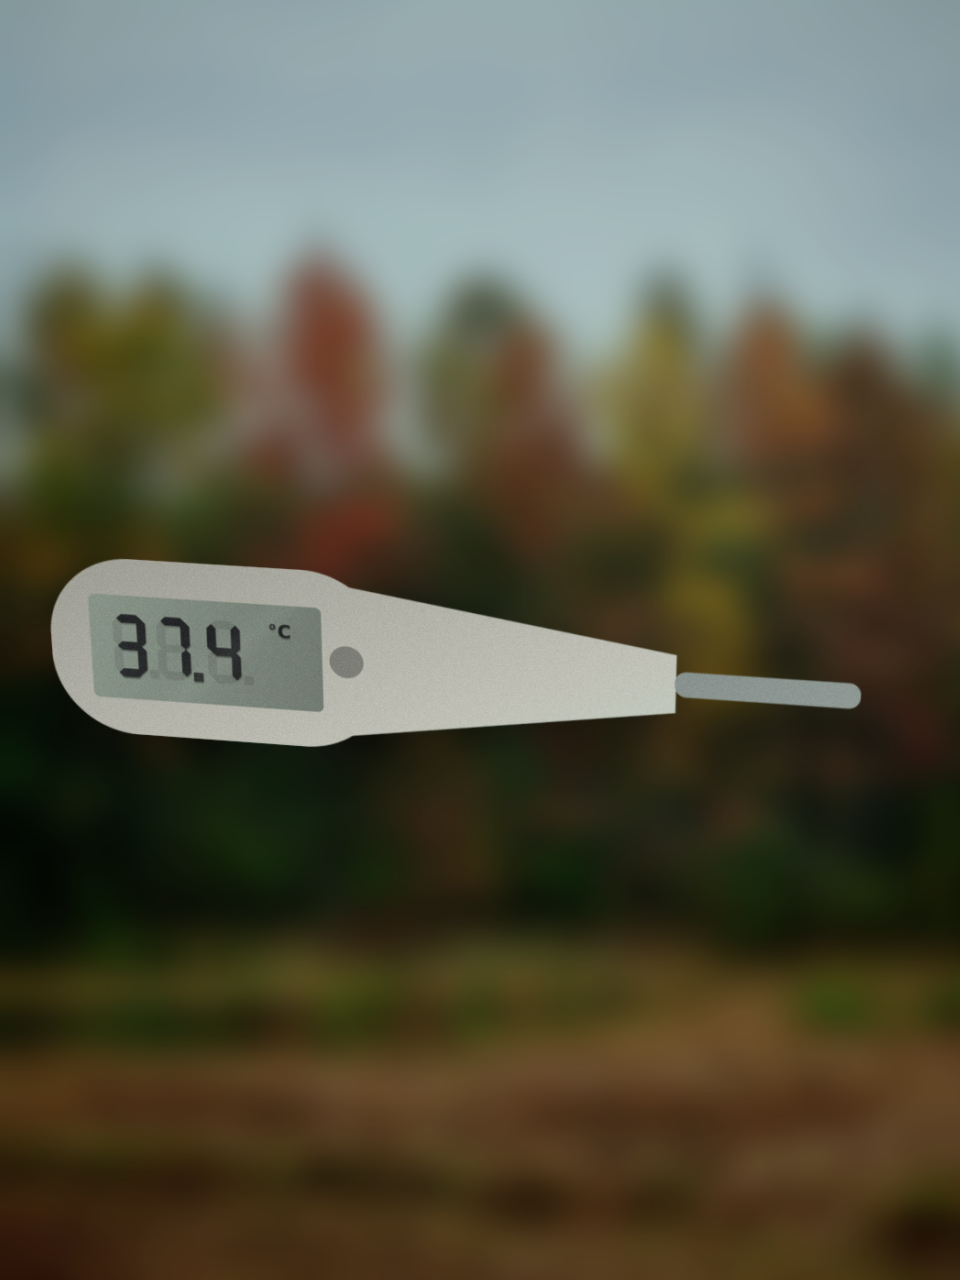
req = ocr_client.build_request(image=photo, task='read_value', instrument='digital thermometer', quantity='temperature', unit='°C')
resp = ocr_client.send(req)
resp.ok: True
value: 37.4 °C
